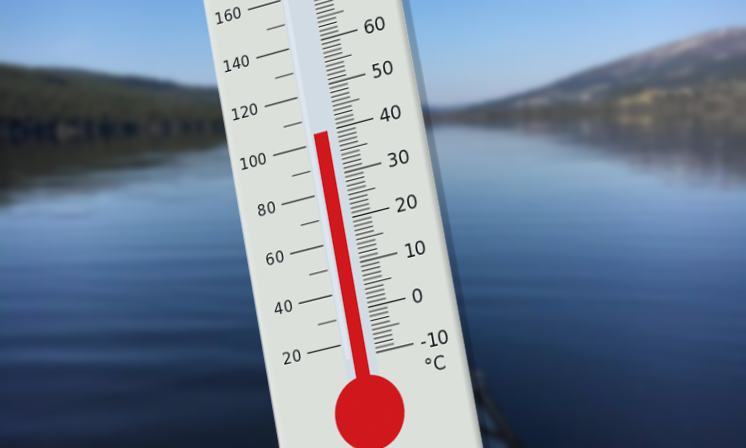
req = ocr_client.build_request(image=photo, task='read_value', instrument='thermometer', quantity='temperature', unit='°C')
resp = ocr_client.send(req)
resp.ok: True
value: 40 °C
